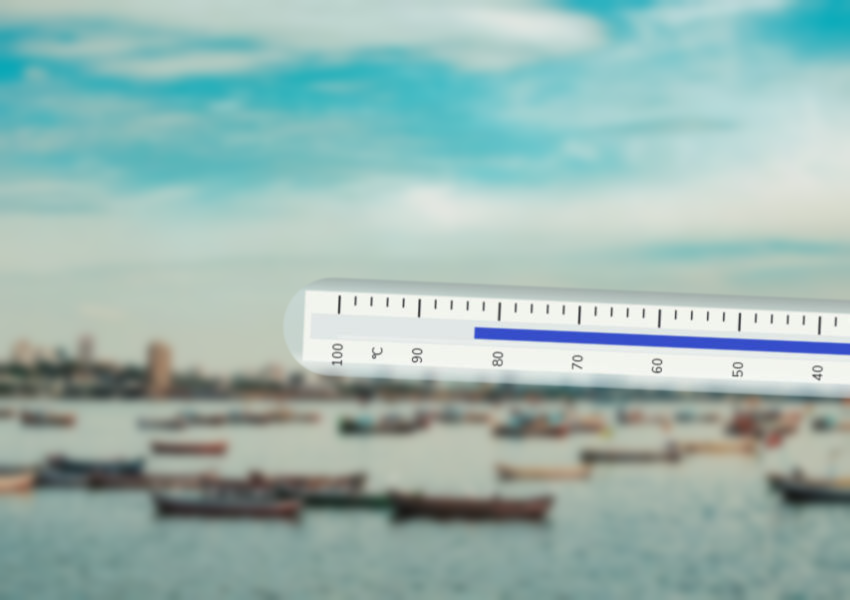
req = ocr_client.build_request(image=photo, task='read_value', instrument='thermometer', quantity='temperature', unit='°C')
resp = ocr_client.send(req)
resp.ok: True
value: 83 °C
